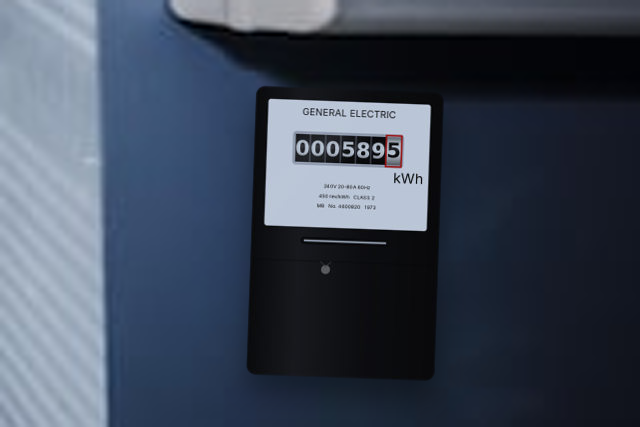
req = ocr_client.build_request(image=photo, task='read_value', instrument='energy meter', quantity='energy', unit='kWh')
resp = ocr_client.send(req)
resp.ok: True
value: 589.5 kWh
